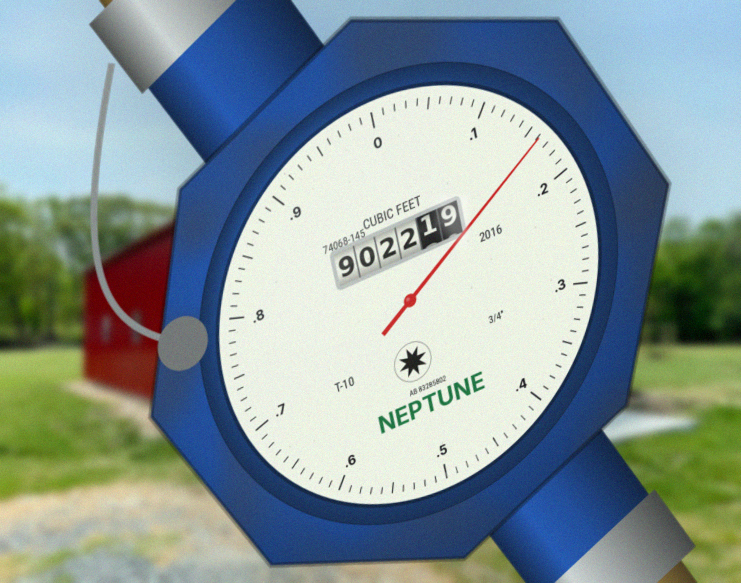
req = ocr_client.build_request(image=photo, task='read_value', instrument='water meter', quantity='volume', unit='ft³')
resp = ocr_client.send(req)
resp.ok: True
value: 902219.16 ft³
